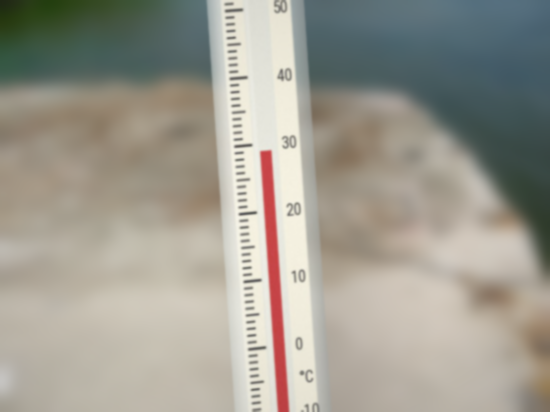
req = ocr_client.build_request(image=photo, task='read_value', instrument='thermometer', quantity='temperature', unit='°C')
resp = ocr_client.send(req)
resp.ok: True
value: 29 °C
